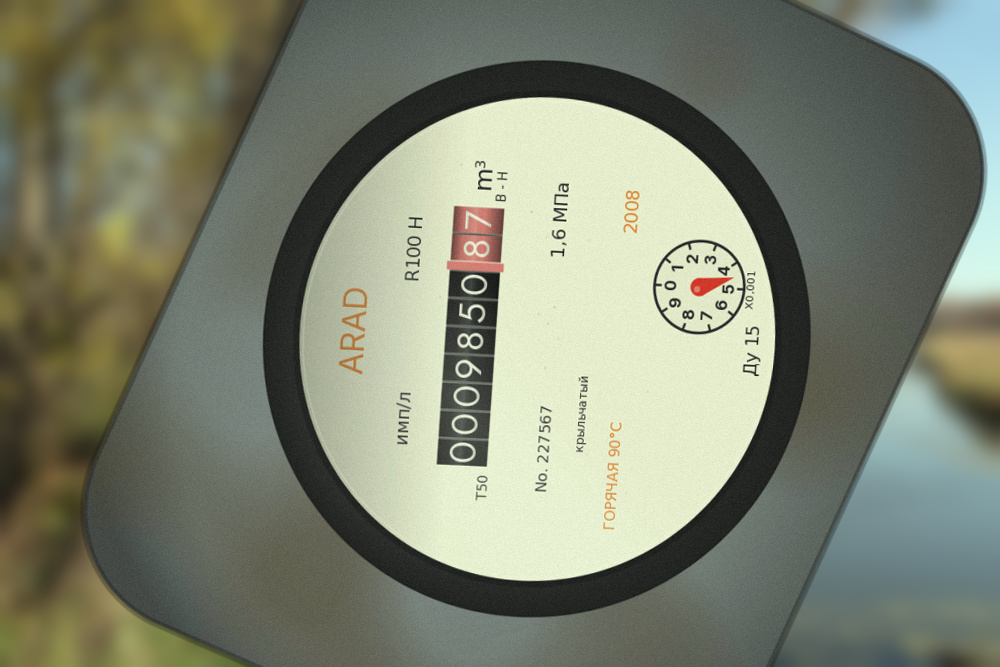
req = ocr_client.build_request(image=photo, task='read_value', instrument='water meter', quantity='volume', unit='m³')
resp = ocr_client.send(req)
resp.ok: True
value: 9850.874 m³
